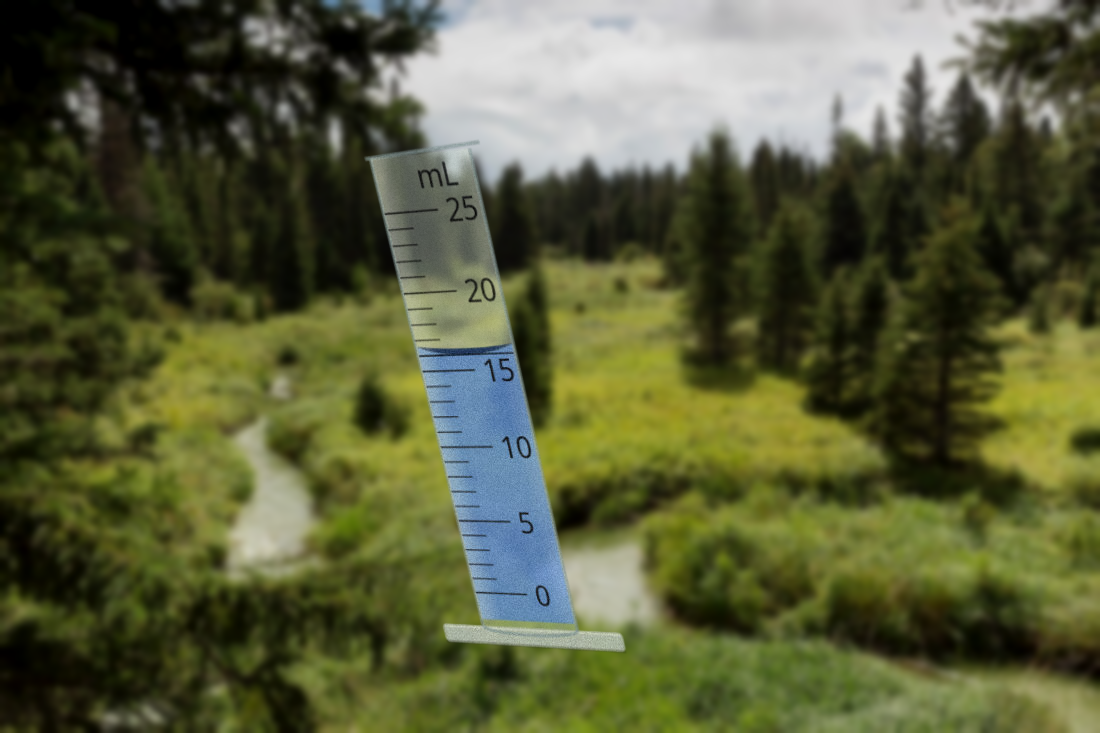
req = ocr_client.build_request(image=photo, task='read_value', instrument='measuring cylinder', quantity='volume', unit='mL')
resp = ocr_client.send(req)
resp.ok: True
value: 16 mL
